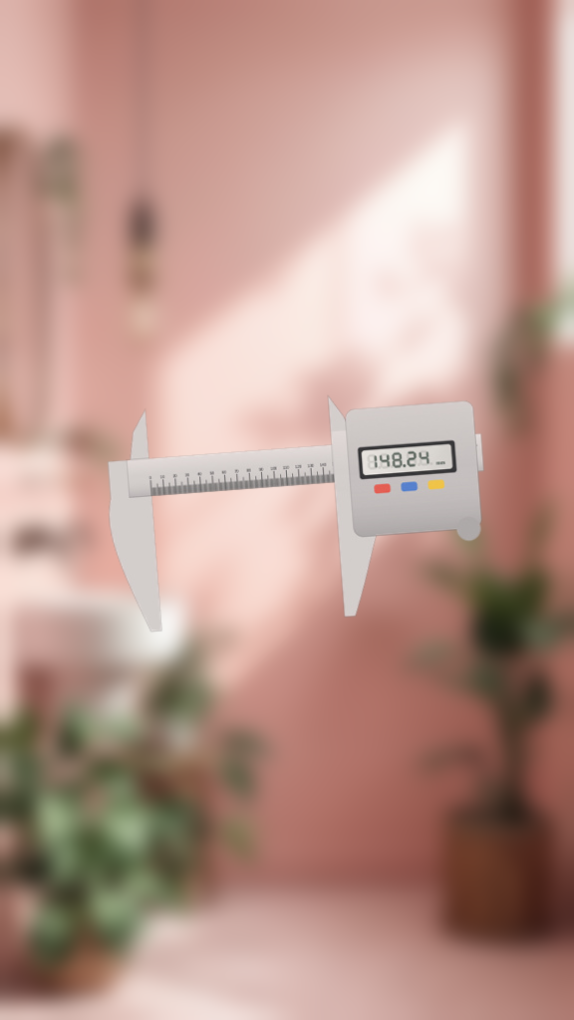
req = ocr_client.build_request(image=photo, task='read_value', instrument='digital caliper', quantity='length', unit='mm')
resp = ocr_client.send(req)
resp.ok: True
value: 148.24 mm
